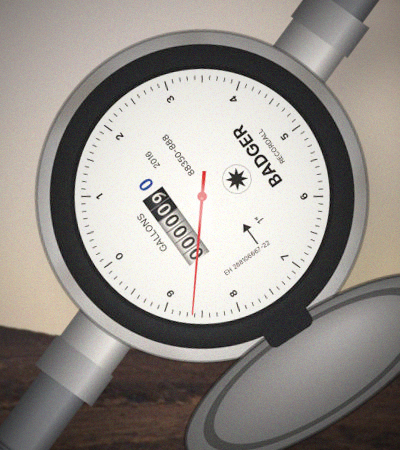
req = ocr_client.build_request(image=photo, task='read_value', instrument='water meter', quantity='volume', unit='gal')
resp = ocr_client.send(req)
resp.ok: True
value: 88.6 gal
